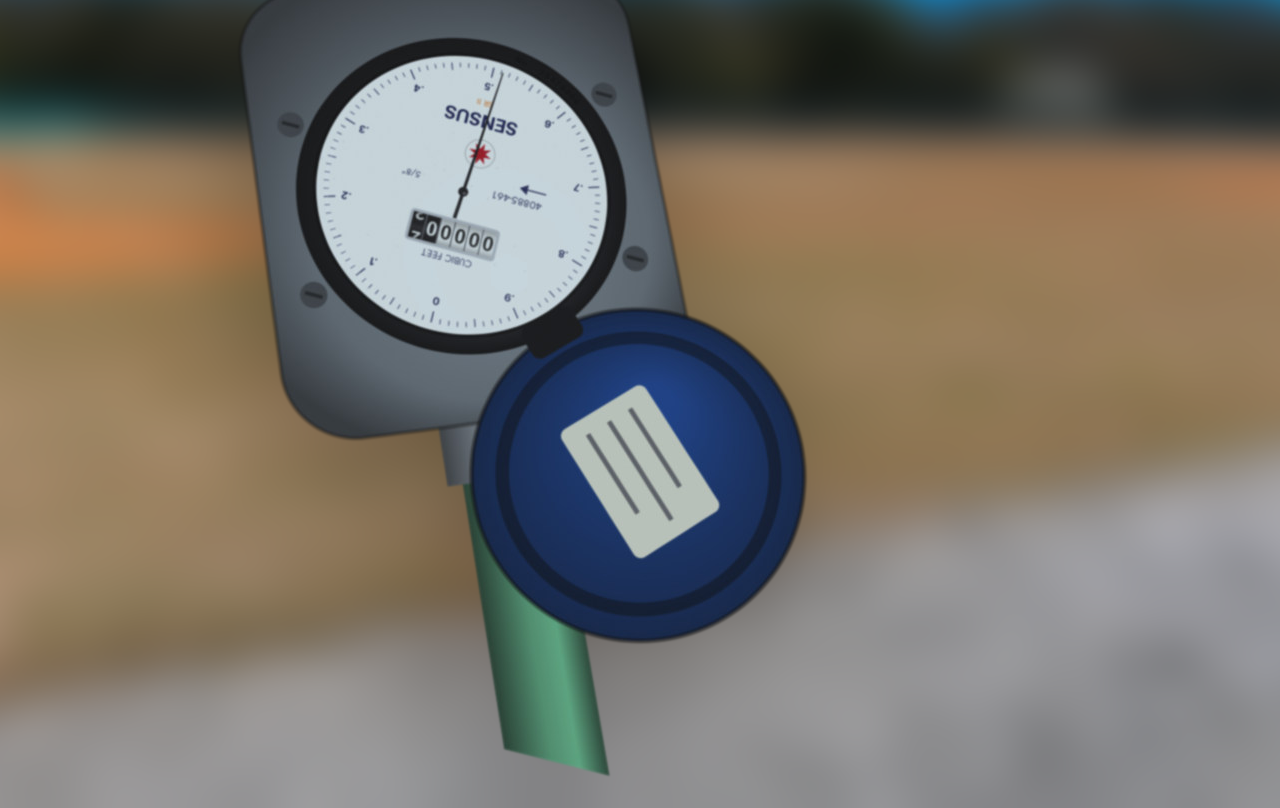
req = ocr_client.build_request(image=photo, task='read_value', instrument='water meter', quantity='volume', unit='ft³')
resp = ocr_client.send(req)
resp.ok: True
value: 2.51 ft³
